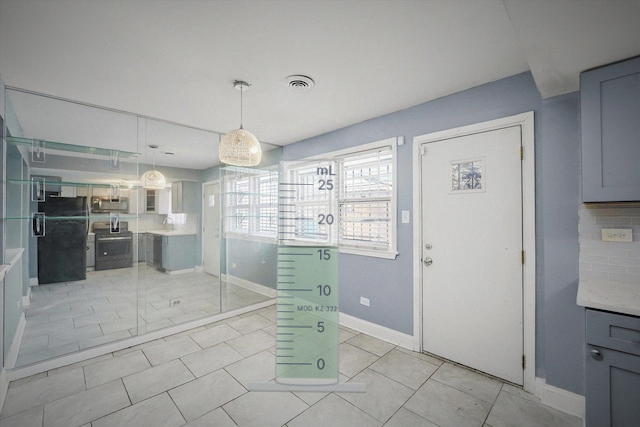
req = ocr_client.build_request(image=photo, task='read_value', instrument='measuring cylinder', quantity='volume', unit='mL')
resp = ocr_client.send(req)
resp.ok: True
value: 16 mL
